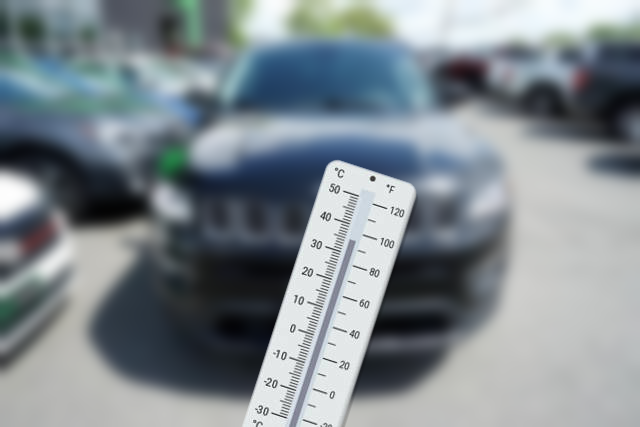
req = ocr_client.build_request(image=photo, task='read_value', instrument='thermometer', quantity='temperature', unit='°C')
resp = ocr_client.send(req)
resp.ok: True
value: 35 °C
